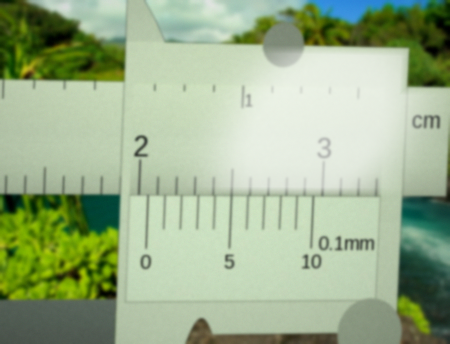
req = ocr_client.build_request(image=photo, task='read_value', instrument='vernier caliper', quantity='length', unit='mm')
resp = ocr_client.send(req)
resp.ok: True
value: 20.5 mm
